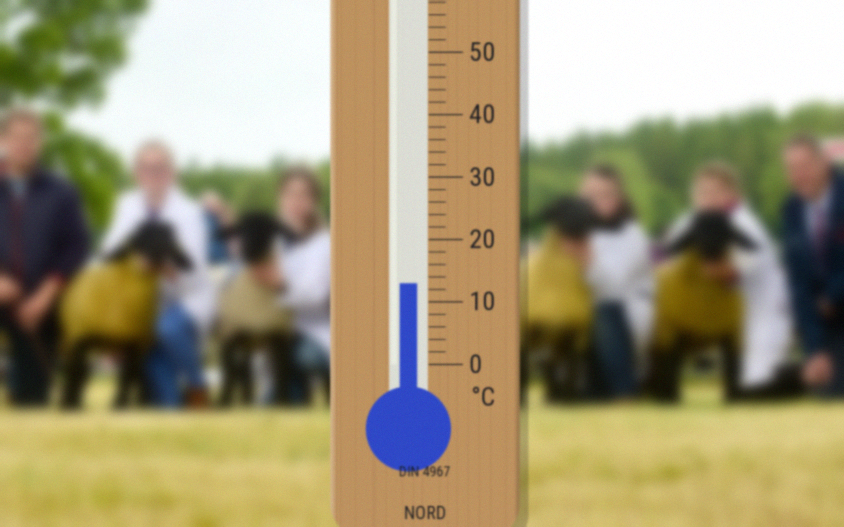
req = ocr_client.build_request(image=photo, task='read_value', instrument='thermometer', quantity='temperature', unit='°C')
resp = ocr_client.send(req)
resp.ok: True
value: 13 °C
